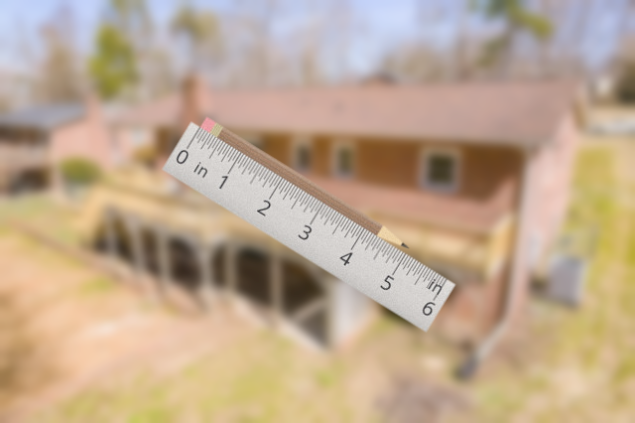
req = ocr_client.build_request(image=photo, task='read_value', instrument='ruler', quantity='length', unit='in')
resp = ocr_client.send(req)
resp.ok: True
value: 5 in
